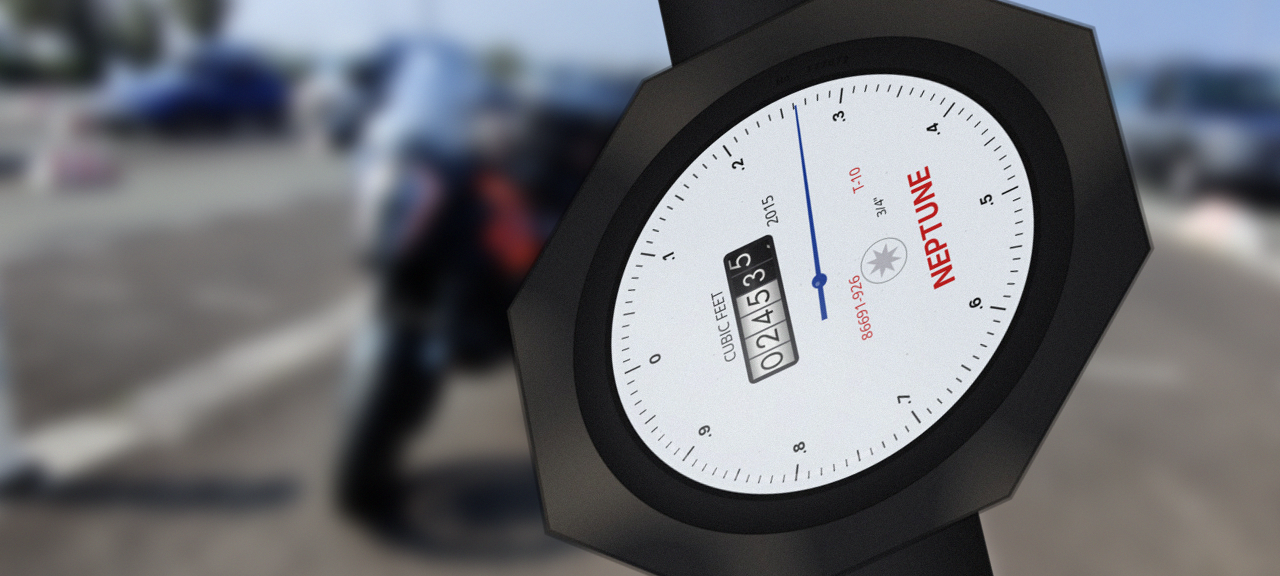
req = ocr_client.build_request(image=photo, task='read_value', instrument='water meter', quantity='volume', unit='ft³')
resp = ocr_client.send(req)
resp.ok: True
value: 24535.26 ft³
